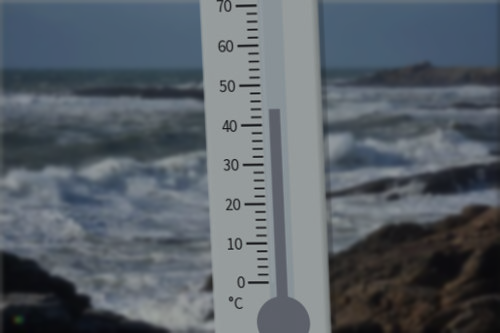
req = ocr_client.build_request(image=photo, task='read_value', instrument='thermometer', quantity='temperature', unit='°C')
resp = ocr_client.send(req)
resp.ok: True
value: 44 °C
